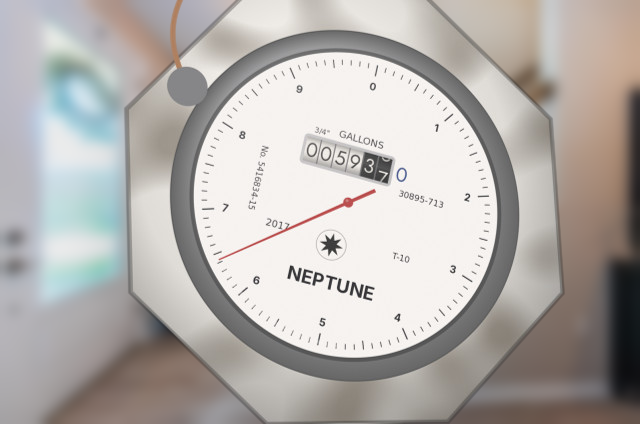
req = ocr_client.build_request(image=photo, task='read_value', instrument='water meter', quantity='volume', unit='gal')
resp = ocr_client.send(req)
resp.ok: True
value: 59366.4 gal
